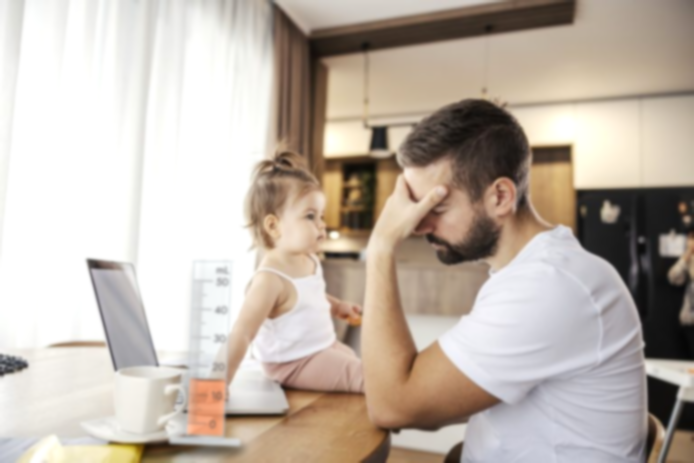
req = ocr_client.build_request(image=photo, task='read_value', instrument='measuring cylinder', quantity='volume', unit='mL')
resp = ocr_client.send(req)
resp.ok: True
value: 15 mL
